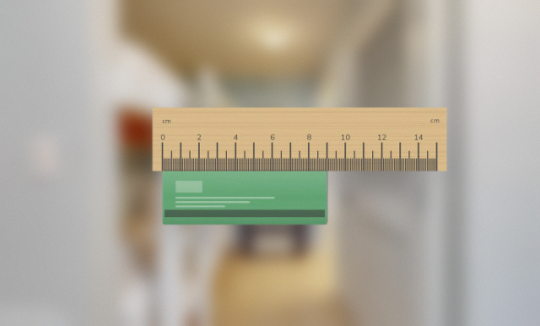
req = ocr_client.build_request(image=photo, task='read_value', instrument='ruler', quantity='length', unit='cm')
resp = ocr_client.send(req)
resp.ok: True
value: 9 cm
